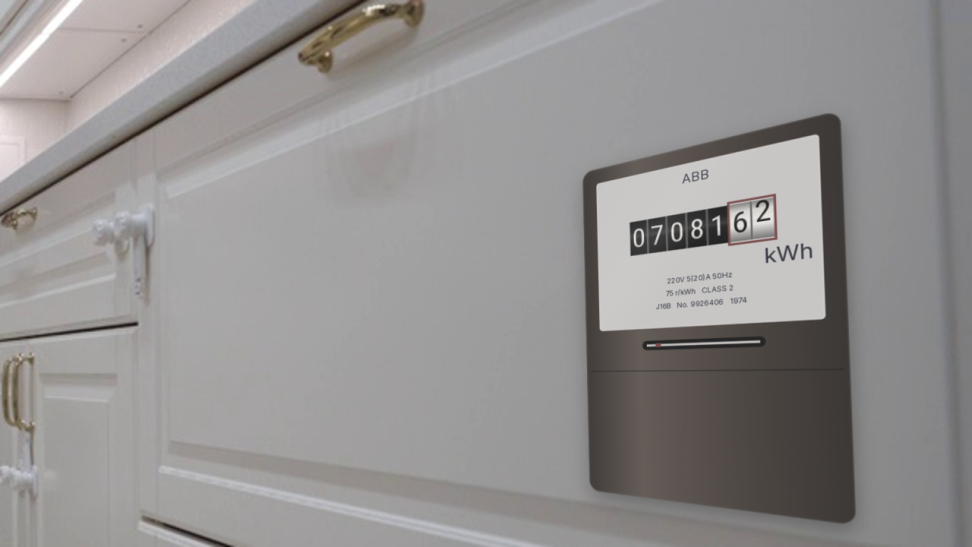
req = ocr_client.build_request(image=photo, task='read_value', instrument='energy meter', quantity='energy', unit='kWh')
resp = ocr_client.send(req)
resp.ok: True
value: 7081.62 kWh
